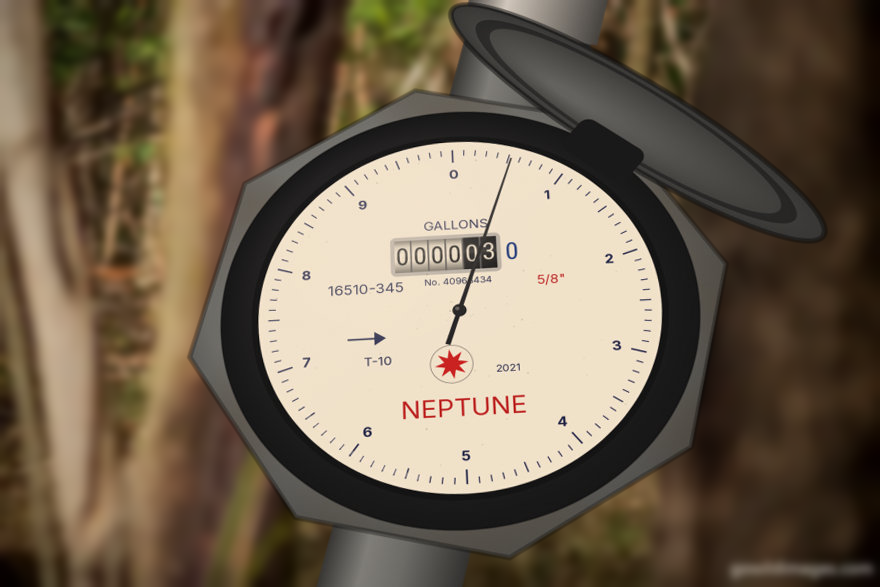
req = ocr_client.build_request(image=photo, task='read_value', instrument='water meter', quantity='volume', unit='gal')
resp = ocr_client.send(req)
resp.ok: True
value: 30.5 gal
